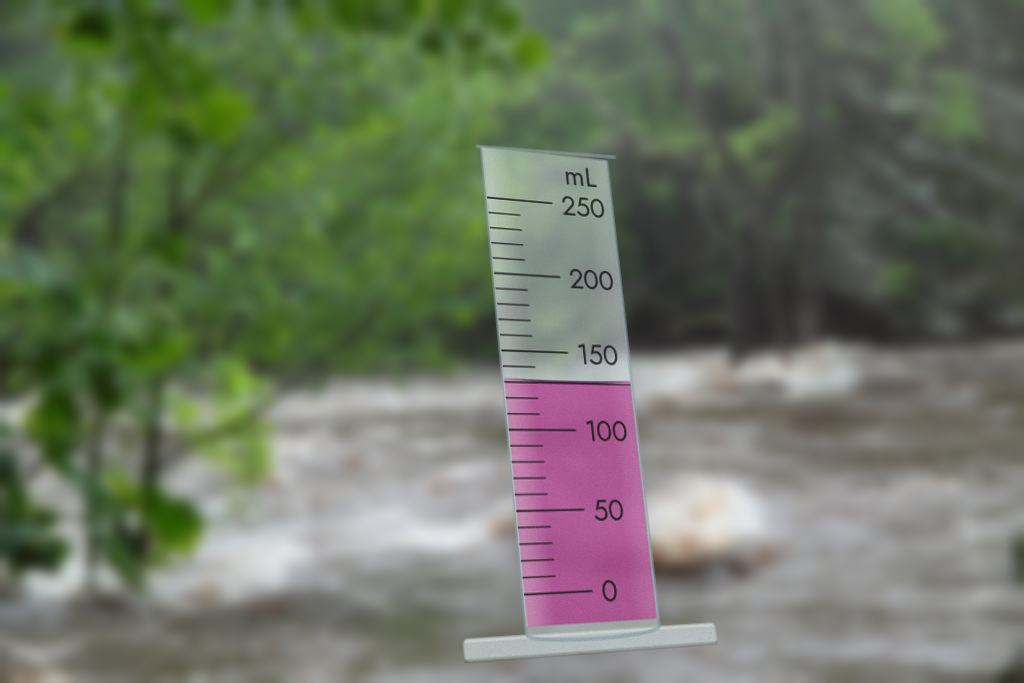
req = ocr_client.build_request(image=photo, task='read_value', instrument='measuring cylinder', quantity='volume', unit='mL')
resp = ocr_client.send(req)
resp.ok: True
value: 130 mL
